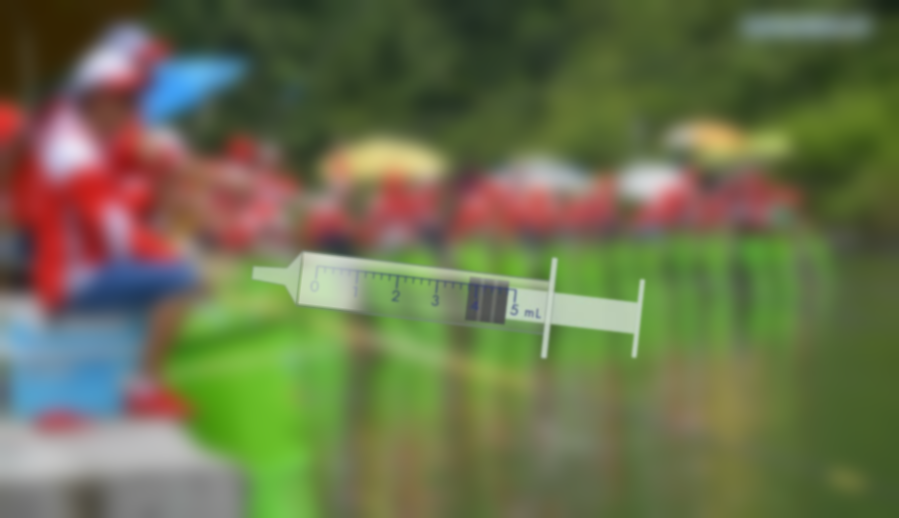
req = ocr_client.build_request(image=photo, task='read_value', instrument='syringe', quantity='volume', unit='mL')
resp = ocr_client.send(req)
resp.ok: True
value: 3.8 mL
